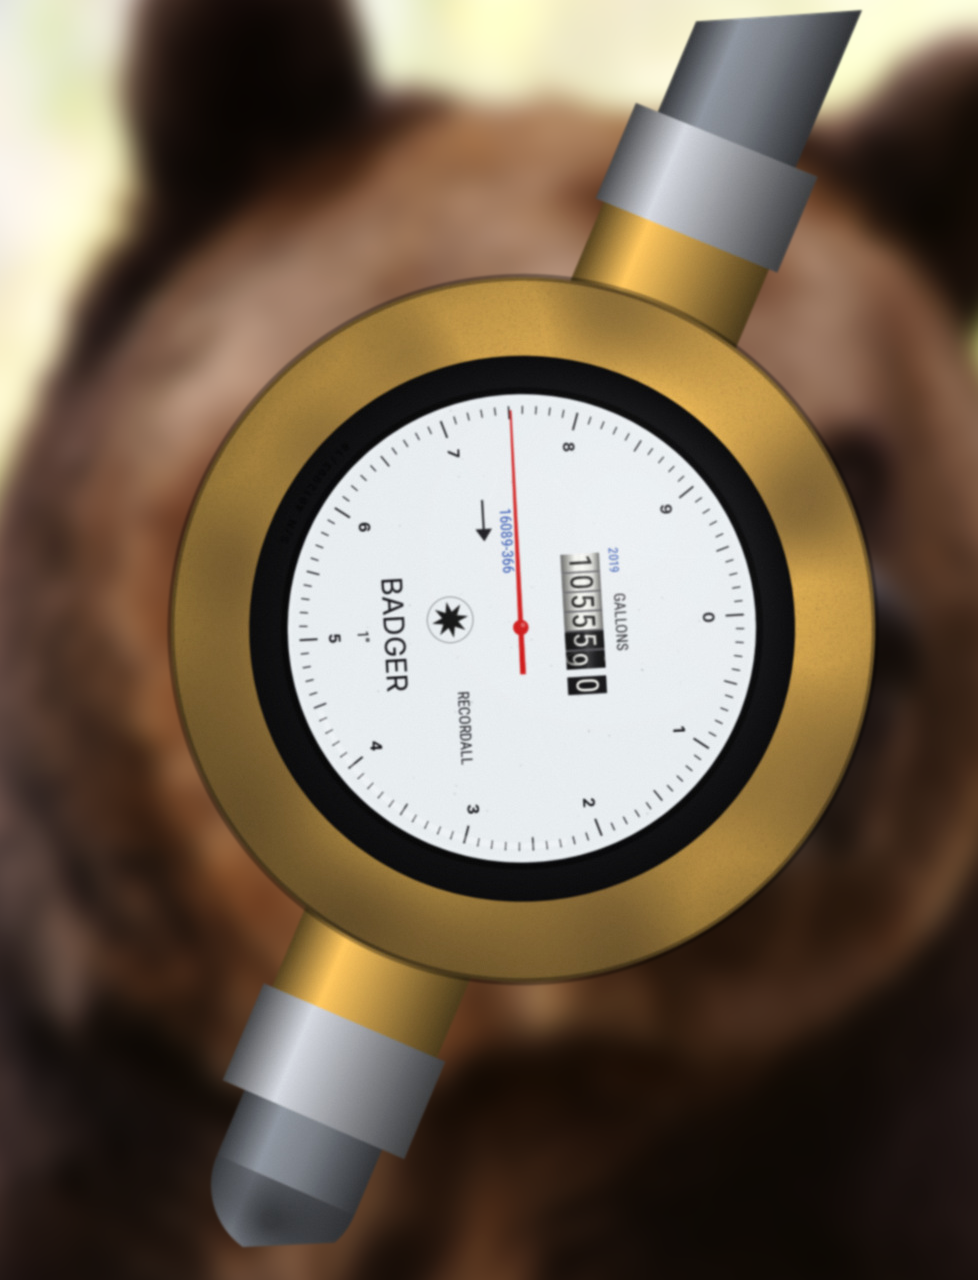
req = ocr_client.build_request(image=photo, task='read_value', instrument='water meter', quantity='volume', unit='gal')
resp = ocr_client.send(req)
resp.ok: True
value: 1055587.5 gal
